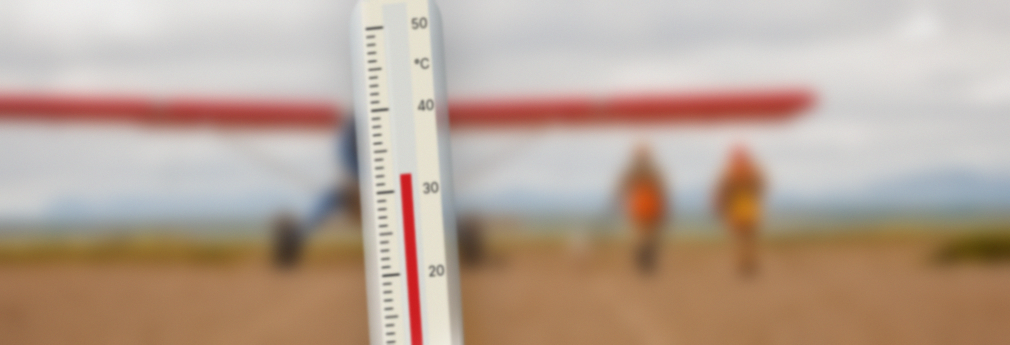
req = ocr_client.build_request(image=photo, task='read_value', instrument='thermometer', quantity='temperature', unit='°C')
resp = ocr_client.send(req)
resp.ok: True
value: 32 °C
